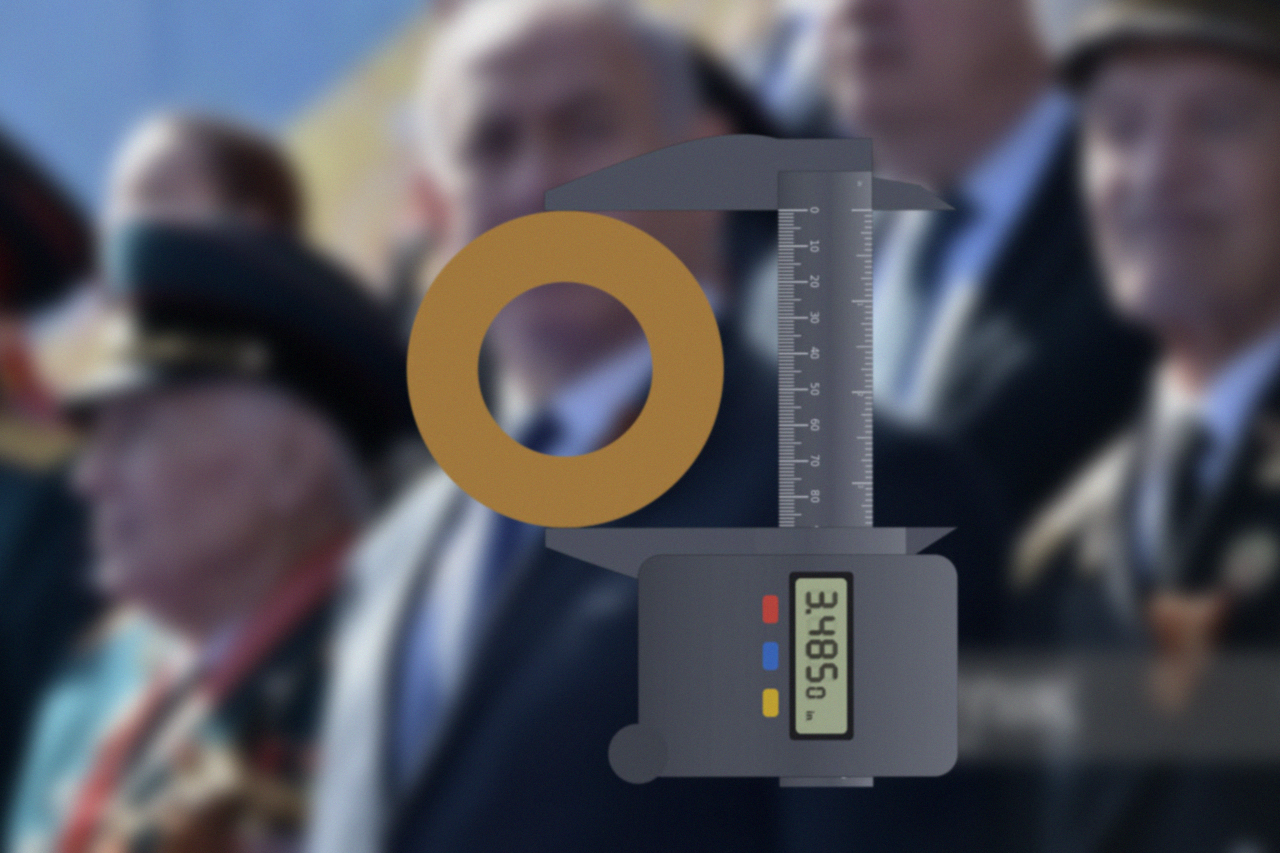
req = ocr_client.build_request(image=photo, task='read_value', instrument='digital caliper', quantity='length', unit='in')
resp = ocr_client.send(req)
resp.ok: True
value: 3.4850 in
